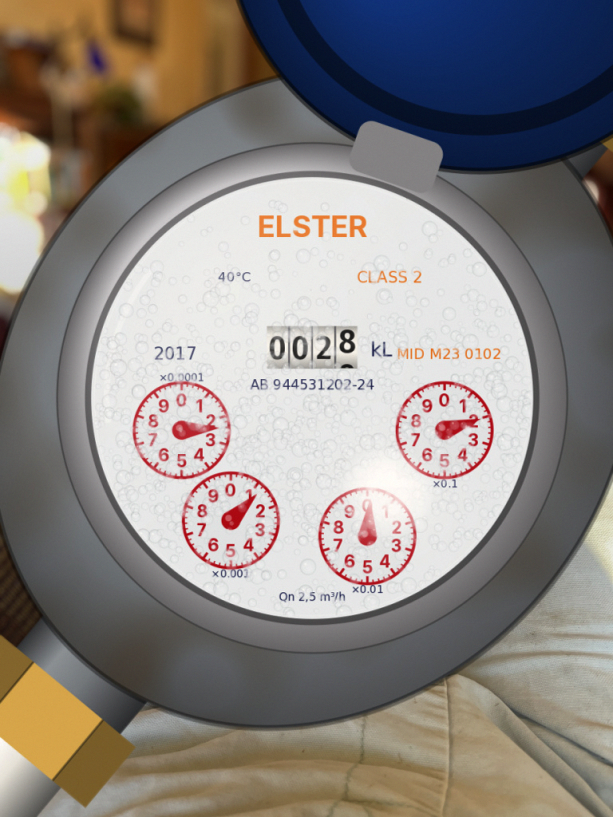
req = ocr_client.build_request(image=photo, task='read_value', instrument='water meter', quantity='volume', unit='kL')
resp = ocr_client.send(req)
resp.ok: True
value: 28.2012 kL
